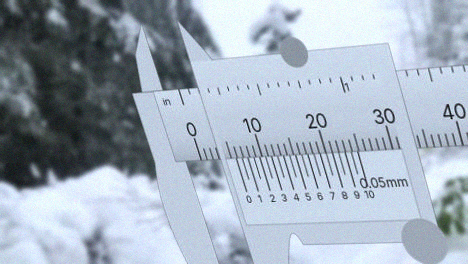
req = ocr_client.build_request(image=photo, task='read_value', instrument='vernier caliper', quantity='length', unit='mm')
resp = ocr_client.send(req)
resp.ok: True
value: 5.8 mm
